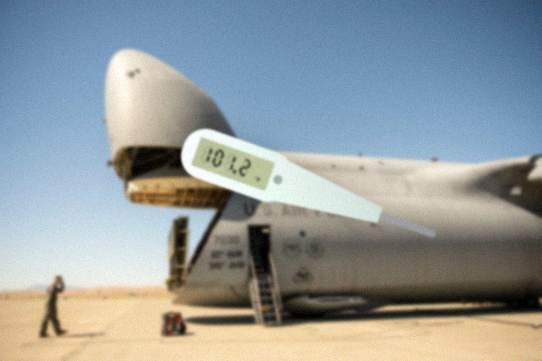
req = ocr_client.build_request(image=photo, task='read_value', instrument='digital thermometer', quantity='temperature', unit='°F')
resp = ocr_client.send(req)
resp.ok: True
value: 101.2 °F
